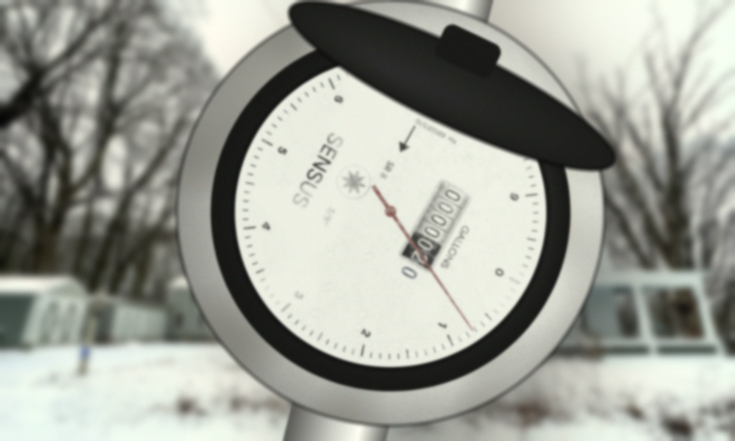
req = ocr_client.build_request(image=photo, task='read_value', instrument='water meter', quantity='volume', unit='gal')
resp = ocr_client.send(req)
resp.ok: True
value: 20.7 gal
